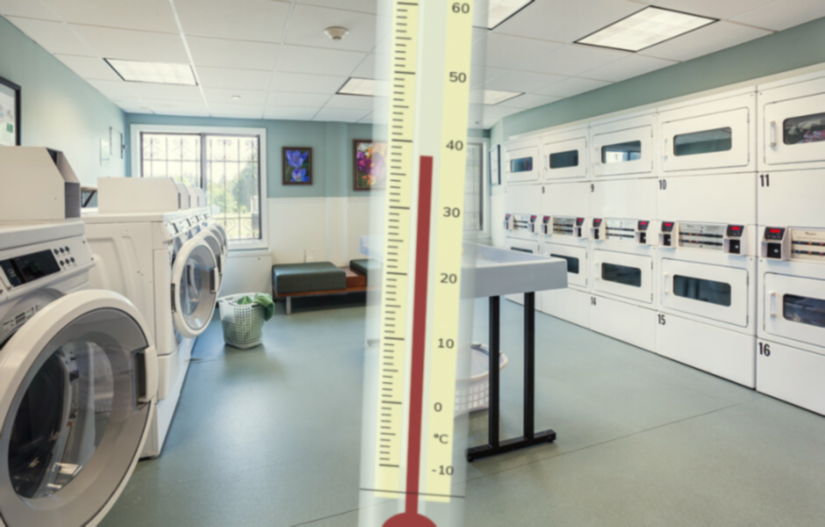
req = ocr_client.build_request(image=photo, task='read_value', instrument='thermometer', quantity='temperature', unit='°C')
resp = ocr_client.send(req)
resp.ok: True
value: 38 °C
